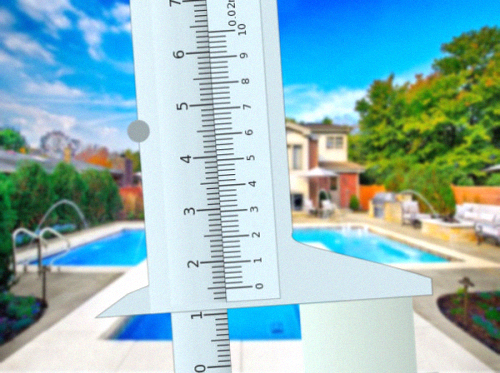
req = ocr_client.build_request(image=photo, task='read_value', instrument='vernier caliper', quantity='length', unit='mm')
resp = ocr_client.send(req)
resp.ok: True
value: 14.8 mm
